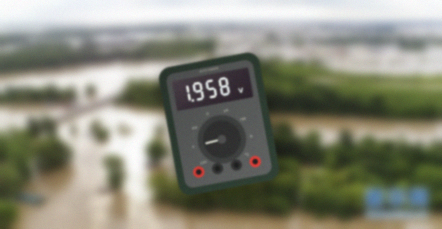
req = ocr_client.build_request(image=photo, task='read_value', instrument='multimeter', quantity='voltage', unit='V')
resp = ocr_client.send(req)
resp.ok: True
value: 1.958 V
